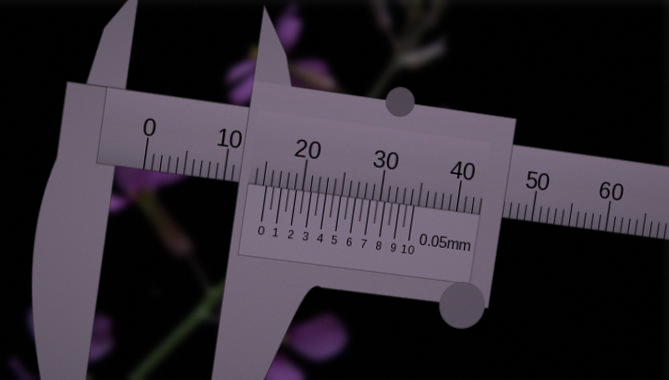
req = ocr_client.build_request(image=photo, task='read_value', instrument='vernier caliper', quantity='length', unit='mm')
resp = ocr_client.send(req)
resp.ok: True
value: 15.4 mm
